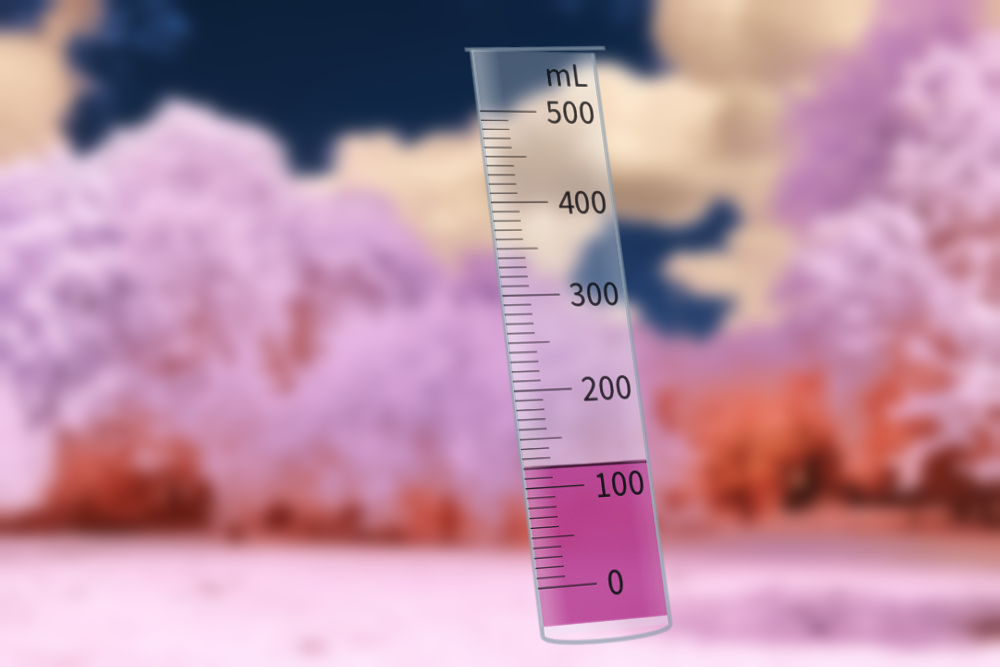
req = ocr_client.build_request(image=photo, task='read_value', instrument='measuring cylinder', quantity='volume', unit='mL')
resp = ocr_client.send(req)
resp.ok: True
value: 120 mL
